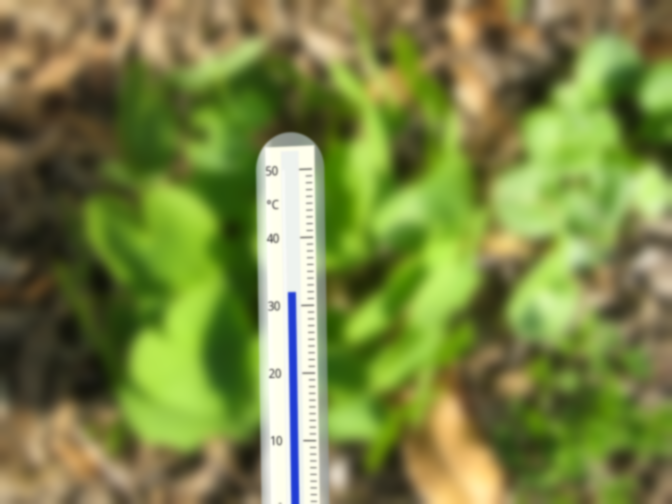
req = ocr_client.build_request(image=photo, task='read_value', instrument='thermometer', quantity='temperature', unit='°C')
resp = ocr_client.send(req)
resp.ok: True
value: 32 °C
